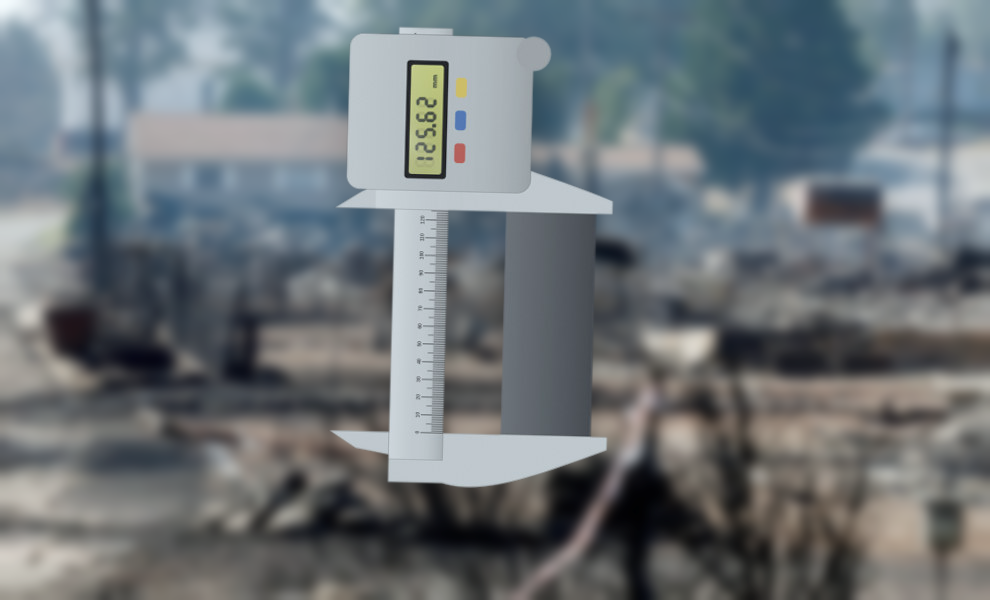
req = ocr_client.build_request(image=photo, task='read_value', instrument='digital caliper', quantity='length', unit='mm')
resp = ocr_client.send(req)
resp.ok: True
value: 125.62 mm
